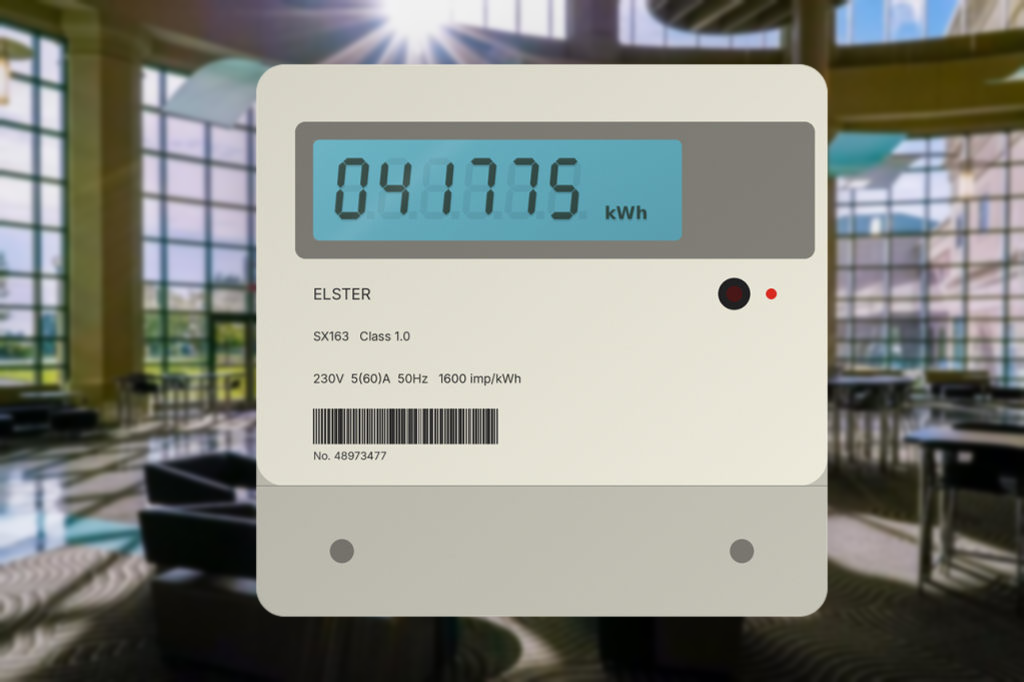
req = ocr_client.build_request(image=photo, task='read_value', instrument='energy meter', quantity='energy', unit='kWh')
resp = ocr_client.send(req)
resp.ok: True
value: 41775 kWh
